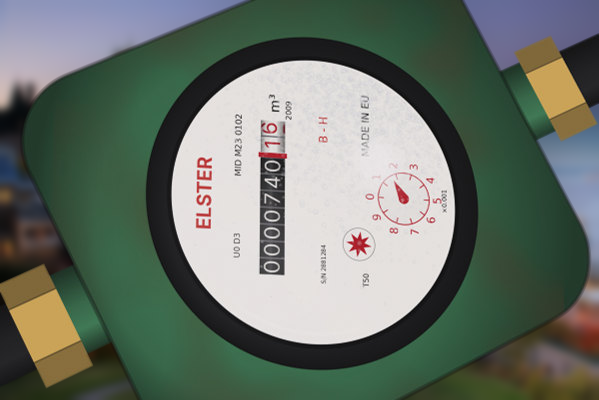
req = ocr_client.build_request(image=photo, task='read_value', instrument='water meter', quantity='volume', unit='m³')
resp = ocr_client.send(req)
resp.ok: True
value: 740.161 m³
